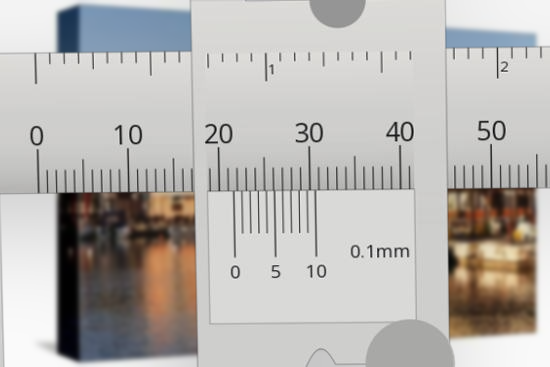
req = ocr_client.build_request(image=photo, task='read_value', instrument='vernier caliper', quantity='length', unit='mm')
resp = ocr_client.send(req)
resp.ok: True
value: 21.6 mm
